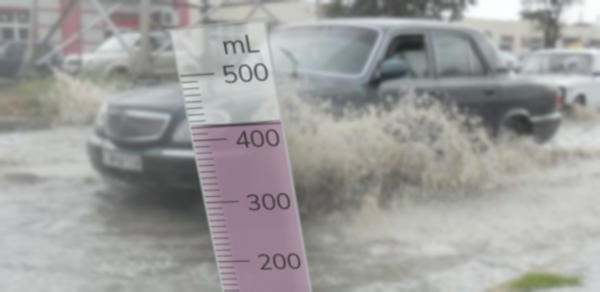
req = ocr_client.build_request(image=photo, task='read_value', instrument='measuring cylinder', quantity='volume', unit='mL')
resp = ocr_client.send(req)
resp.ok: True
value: 420 mL
